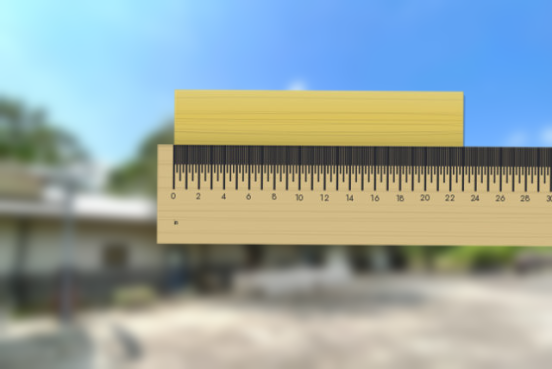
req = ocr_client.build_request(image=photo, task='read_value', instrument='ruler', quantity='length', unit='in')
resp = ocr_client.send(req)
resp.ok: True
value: 23 in
